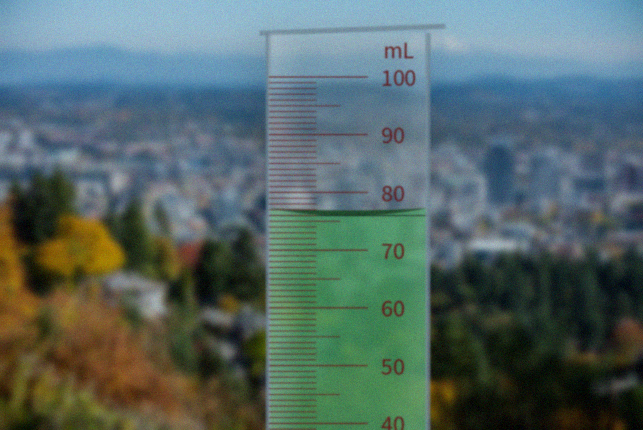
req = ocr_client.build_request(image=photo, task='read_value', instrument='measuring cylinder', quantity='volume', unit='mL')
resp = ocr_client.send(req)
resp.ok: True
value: 76 mL
